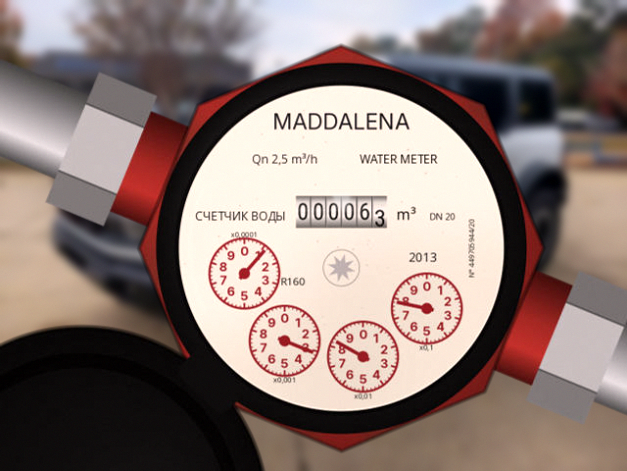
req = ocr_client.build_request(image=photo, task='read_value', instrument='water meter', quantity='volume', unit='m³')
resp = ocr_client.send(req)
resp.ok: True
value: 62.7831 m³
